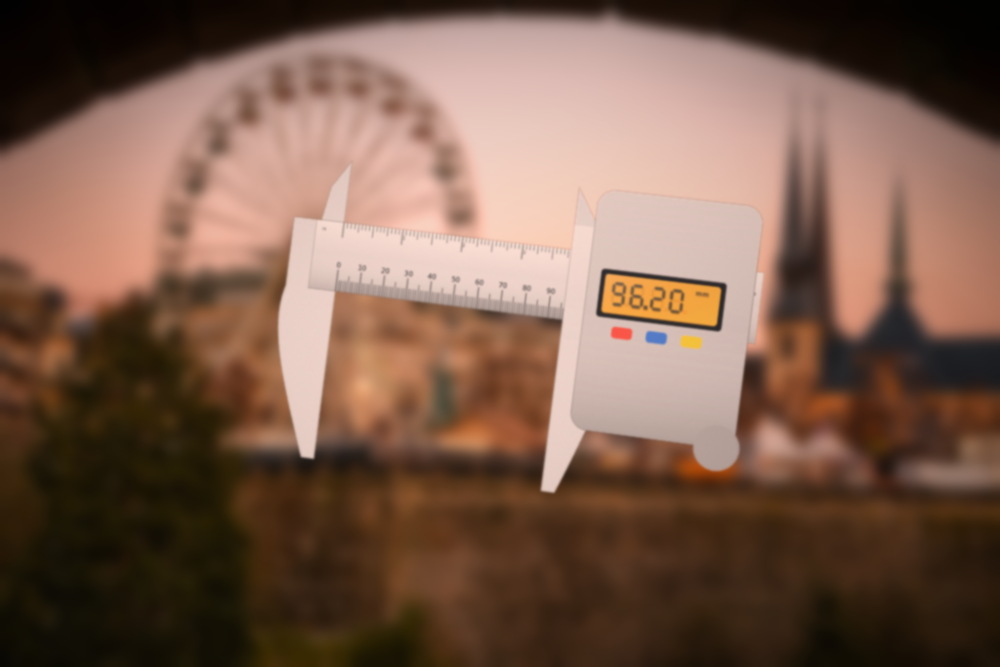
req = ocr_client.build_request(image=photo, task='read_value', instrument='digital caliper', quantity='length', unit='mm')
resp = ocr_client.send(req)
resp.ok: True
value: 96.20 mm
